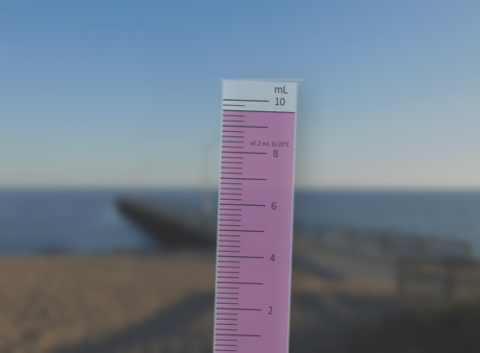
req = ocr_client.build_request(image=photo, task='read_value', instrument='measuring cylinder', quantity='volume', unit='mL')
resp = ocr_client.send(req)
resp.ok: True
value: 9.6 mL
